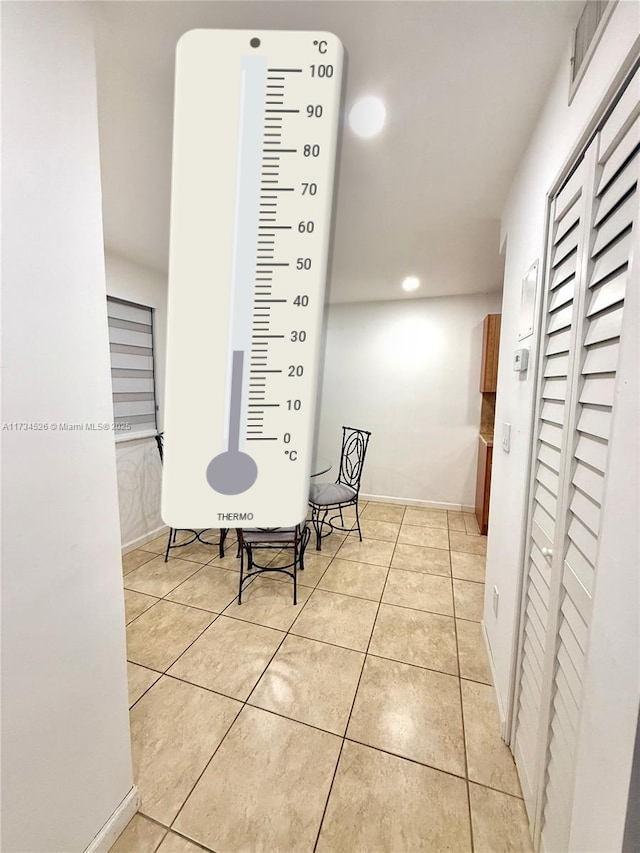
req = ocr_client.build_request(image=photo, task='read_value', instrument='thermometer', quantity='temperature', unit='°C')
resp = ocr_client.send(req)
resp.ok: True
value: 26 °C
